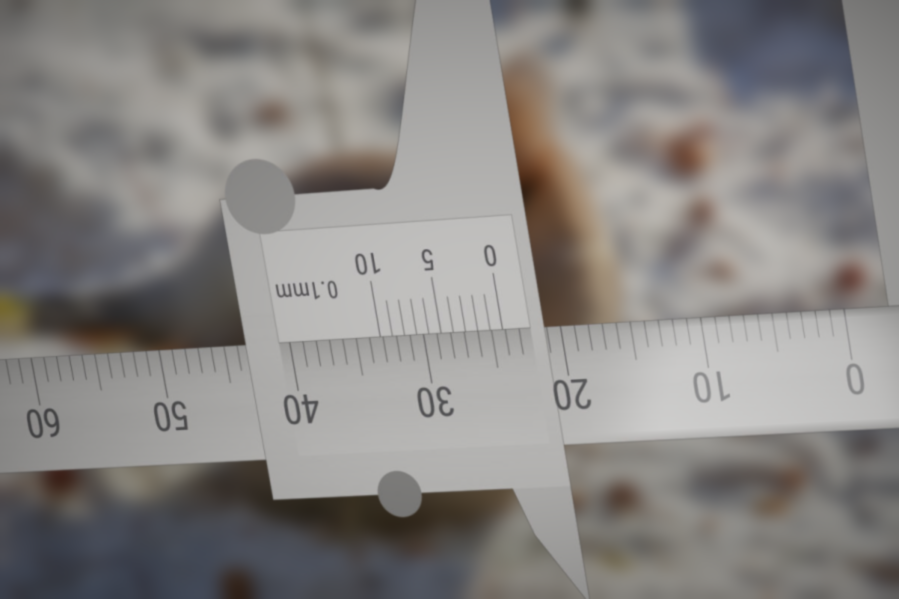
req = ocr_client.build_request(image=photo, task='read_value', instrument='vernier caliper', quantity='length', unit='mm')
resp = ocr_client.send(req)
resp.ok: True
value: 24.2 mm
